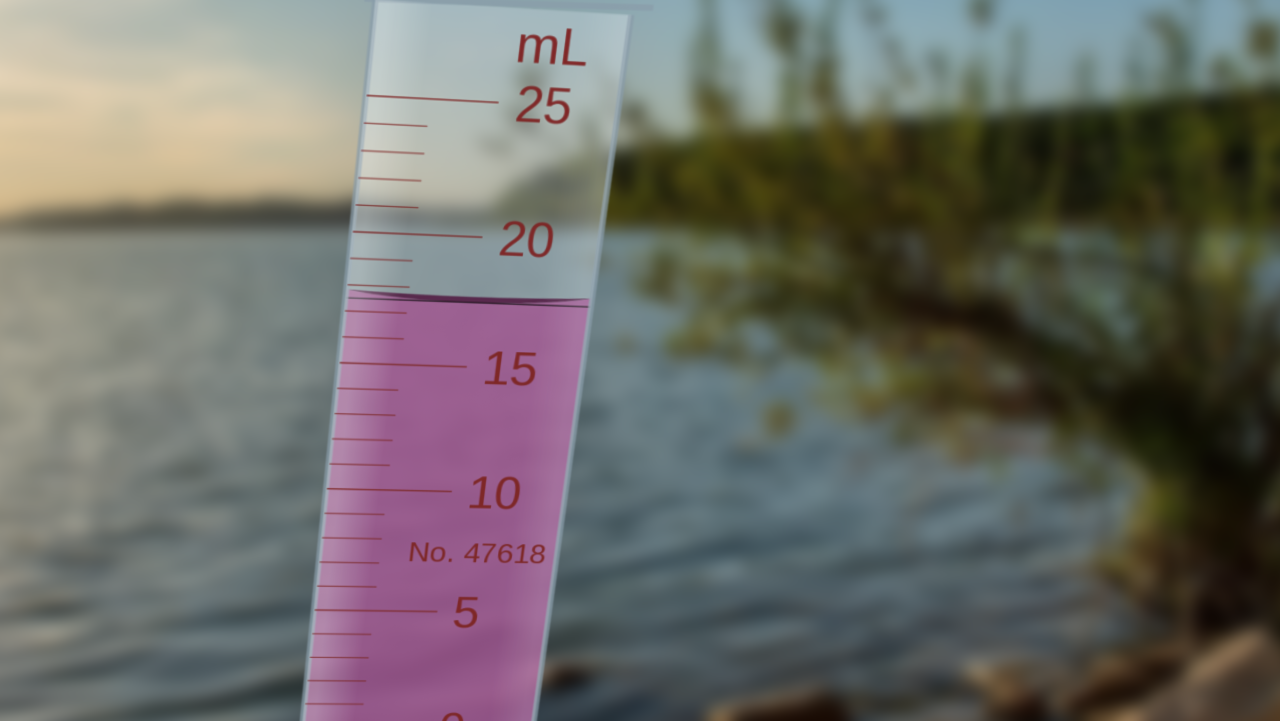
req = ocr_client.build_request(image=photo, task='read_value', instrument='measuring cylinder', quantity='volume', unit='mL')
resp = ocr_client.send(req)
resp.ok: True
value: 17.5 mL
